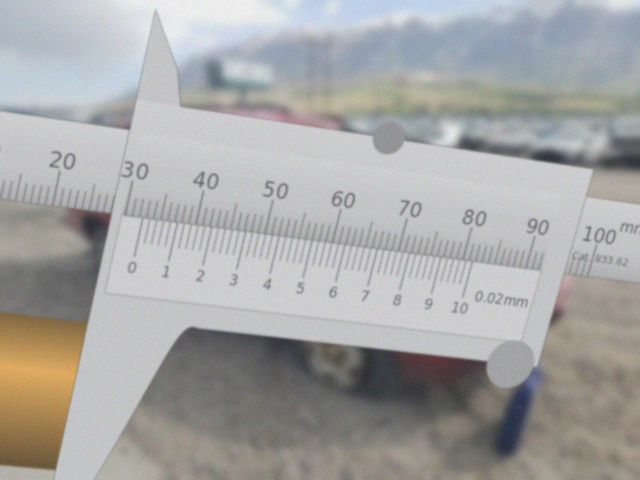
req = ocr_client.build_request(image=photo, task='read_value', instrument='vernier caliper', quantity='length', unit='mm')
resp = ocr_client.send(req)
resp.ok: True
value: 32.5 mm
